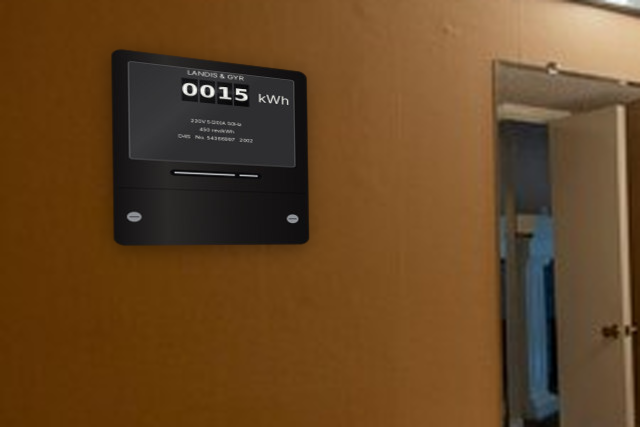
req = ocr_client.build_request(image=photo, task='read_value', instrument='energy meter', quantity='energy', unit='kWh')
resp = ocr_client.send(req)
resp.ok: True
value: 15 kWh
